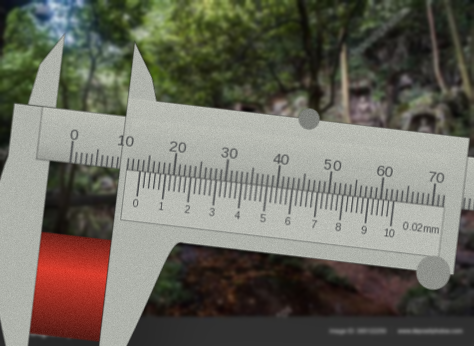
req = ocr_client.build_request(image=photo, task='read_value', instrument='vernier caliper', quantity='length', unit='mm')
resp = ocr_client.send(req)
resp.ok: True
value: 13.5 mm
